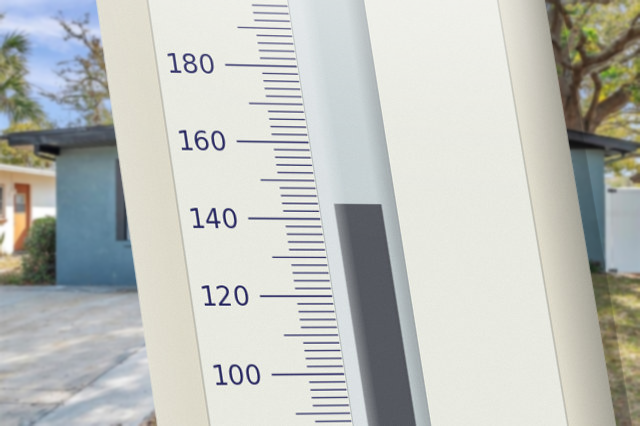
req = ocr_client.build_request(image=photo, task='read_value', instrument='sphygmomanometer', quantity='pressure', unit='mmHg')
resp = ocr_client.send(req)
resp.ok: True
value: 144 mmHg
